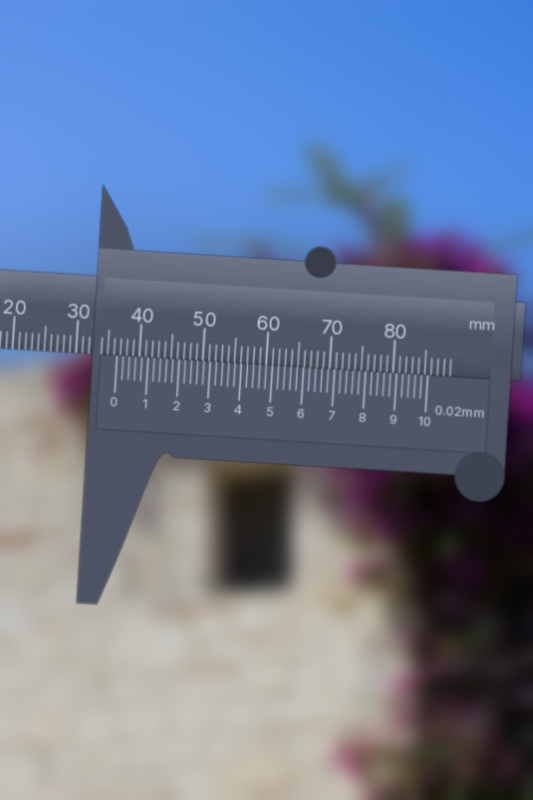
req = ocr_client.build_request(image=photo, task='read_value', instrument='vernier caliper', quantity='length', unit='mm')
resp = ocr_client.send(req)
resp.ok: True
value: 36.5 mm
